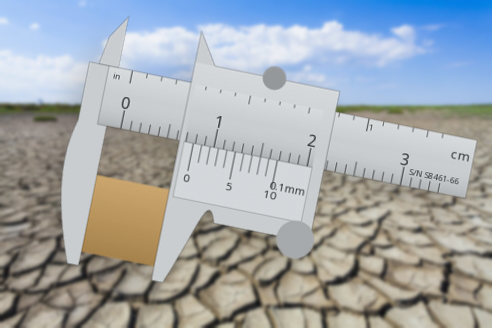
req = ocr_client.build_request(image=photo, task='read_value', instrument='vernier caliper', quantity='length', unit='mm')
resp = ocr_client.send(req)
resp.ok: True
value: 7.8 mm
